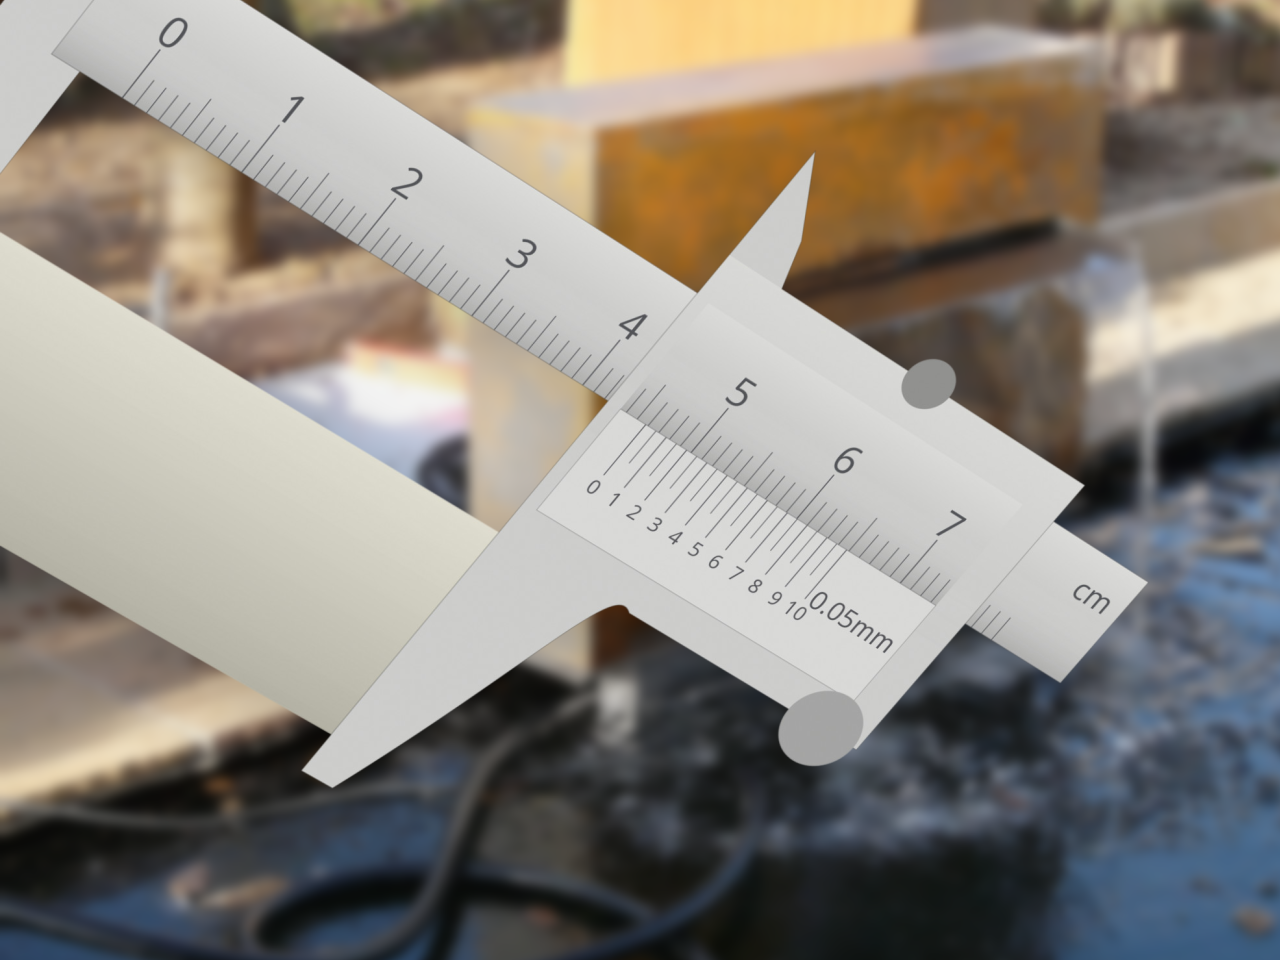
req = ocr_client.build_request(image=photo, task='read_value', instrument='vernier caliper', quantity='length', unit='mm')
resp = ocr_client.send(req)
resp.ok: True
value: 45.8 mm
